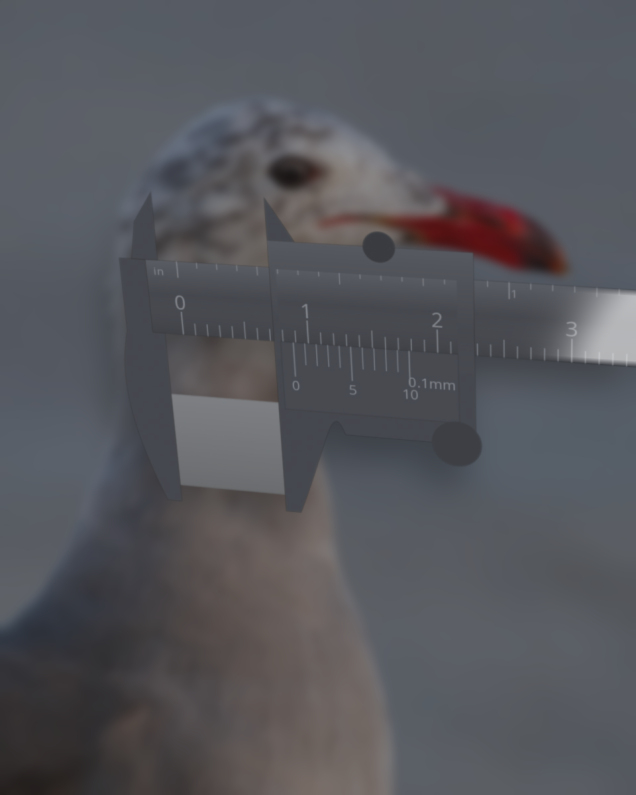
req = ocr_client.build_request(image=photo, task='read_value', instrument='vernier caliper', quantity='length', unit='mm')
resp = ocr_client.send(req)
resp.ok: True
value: 8.8 mm
